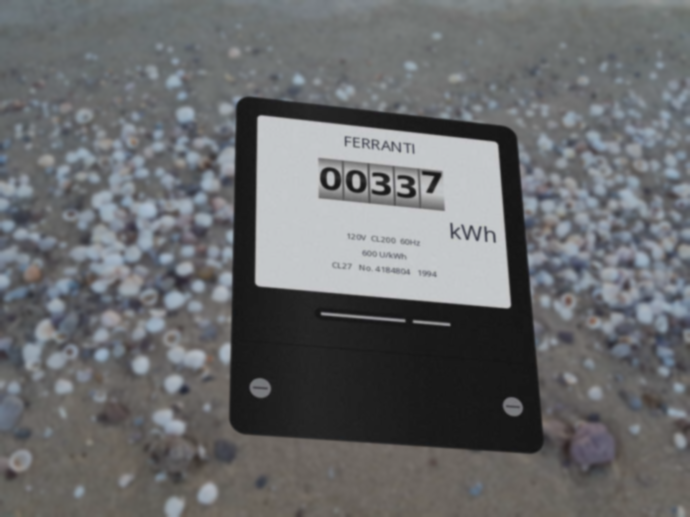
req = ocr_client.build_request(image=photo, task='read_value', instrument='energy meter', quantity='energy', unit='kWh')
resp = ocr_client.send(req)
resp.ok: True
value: 337 kWh
